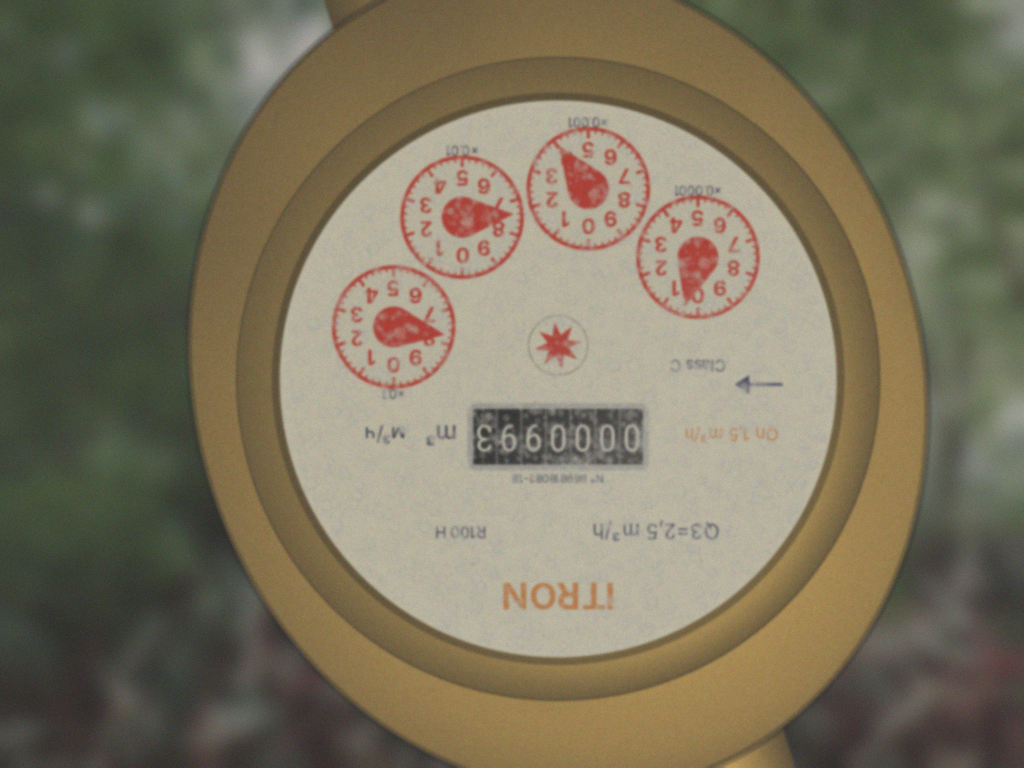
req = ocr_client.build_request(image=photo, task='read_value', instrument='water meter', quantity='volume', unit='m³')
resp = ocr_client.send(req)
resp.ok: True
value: 993.7740 m³
